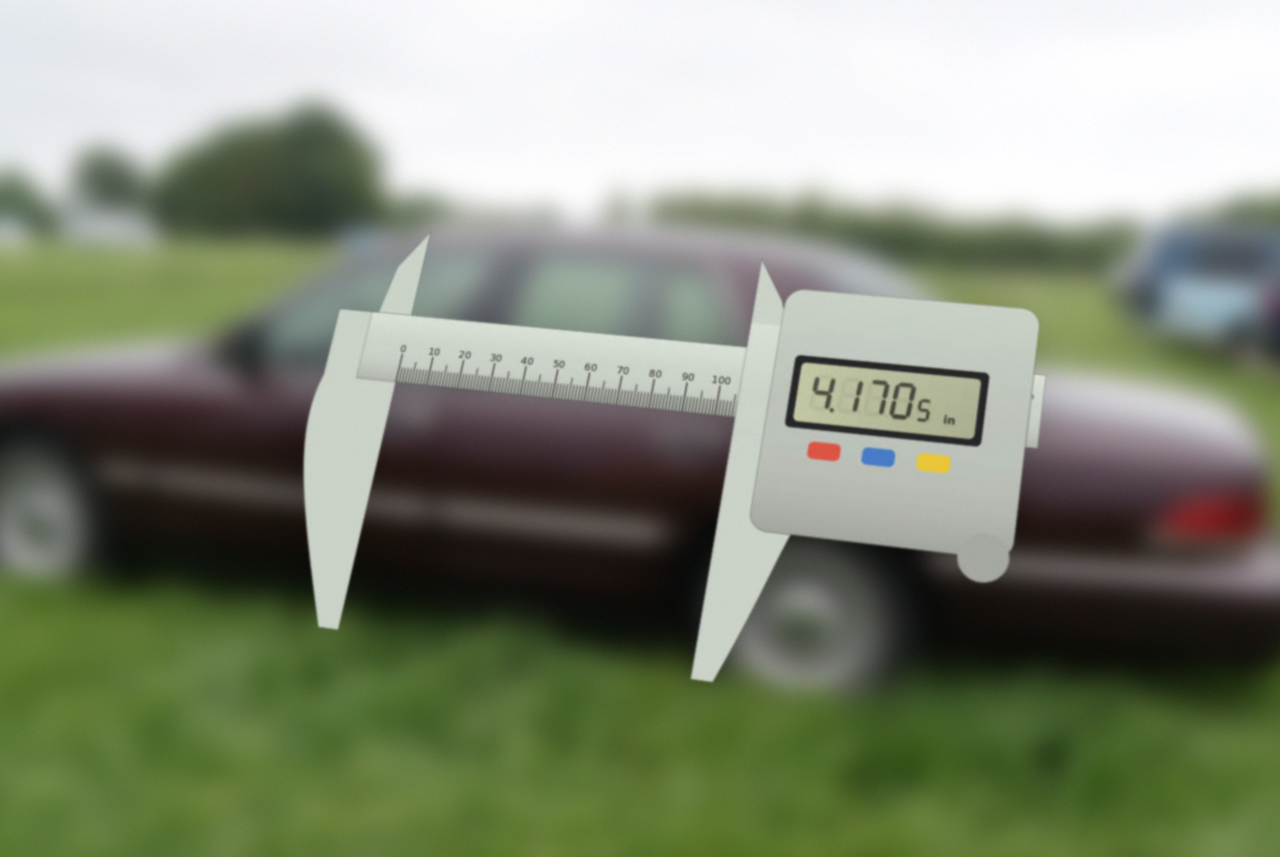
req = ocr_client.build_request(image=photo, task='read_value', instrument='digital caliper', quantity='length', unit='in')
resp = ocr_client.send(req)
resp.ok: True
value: 4.1705 in
